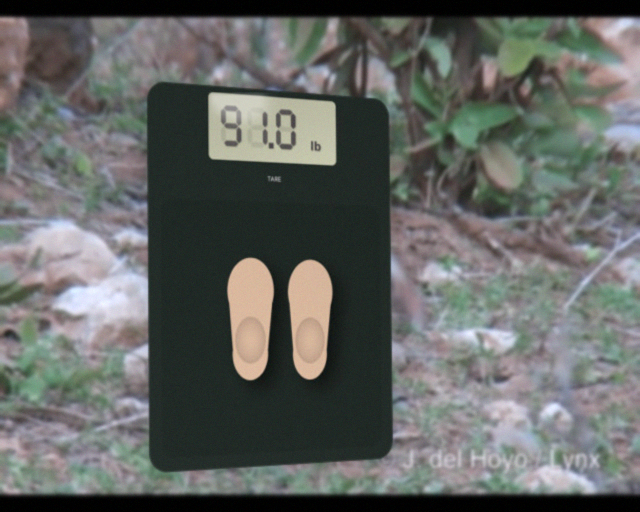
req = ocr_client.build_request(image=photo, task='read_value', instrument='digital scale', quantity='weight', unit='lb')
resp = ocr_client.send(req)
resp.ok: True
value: 91.0 lb
